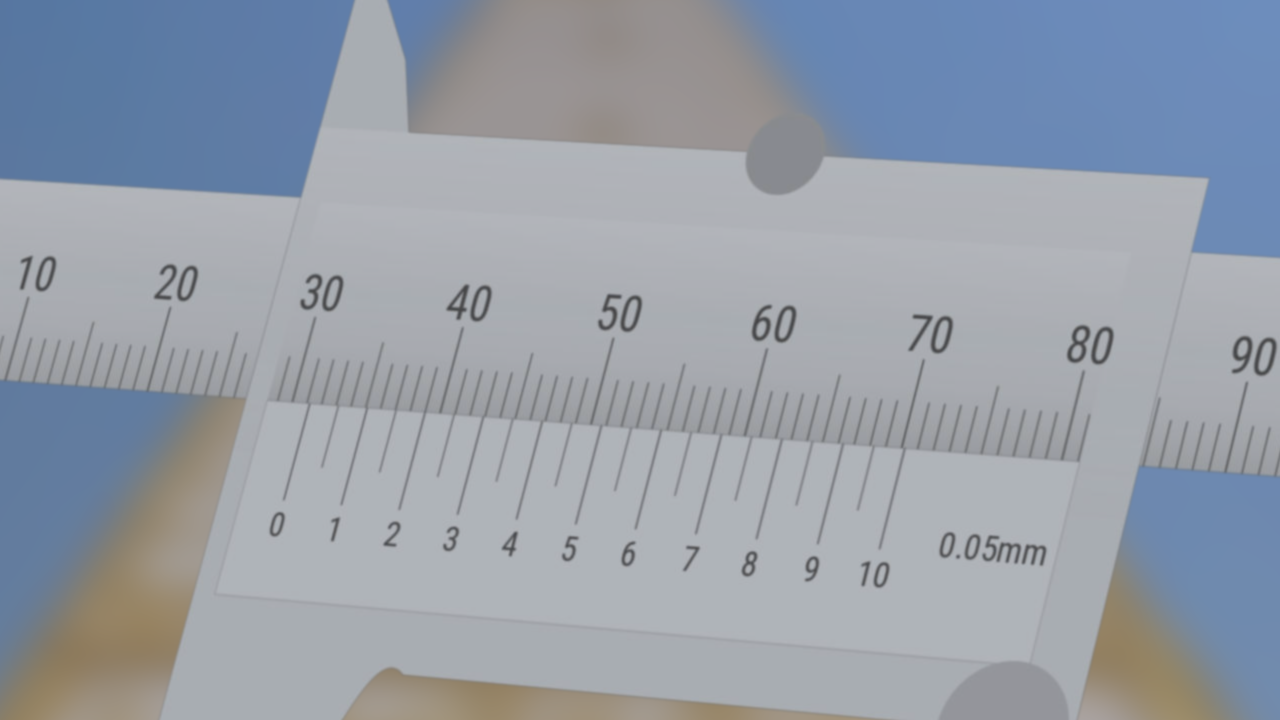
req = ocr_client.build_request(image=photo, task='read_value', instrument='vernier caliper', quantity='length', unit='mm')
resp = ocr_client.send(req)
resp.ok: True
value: 31.2 mm
